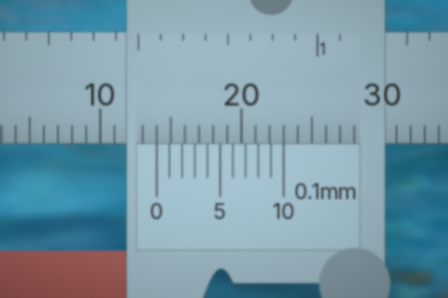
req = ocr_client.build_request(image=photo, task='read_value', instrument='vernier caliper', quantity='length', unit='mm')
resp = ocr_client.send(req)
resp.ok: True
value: 14.0 mm
